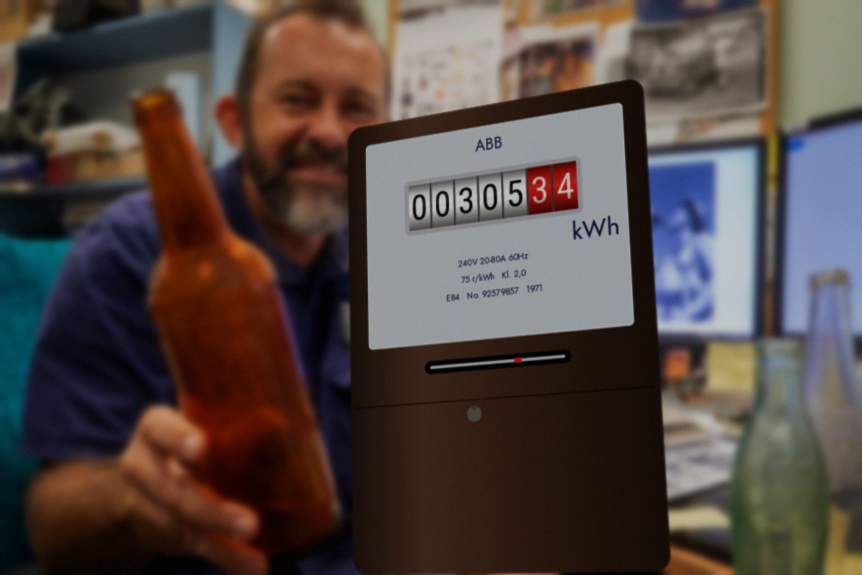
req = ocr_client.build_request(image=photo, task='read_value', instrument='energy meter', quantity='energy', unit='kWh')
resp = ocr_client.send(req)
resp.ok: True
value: 305.34 kWh
